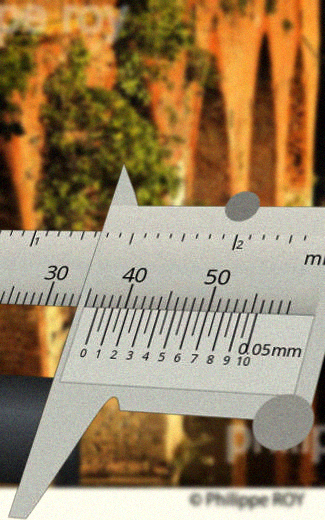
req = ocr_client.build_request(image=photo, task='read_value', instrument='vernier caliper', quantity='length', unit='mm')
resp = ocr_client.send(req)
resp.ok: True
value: 36.6 mm
